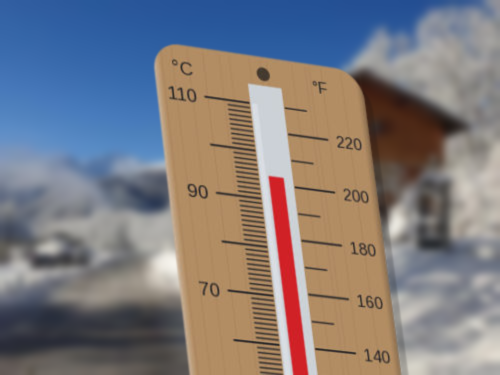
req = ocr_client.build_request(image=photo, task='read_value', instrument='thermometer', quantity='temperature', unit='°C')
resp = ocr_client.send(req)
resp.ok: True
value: 95 °C
